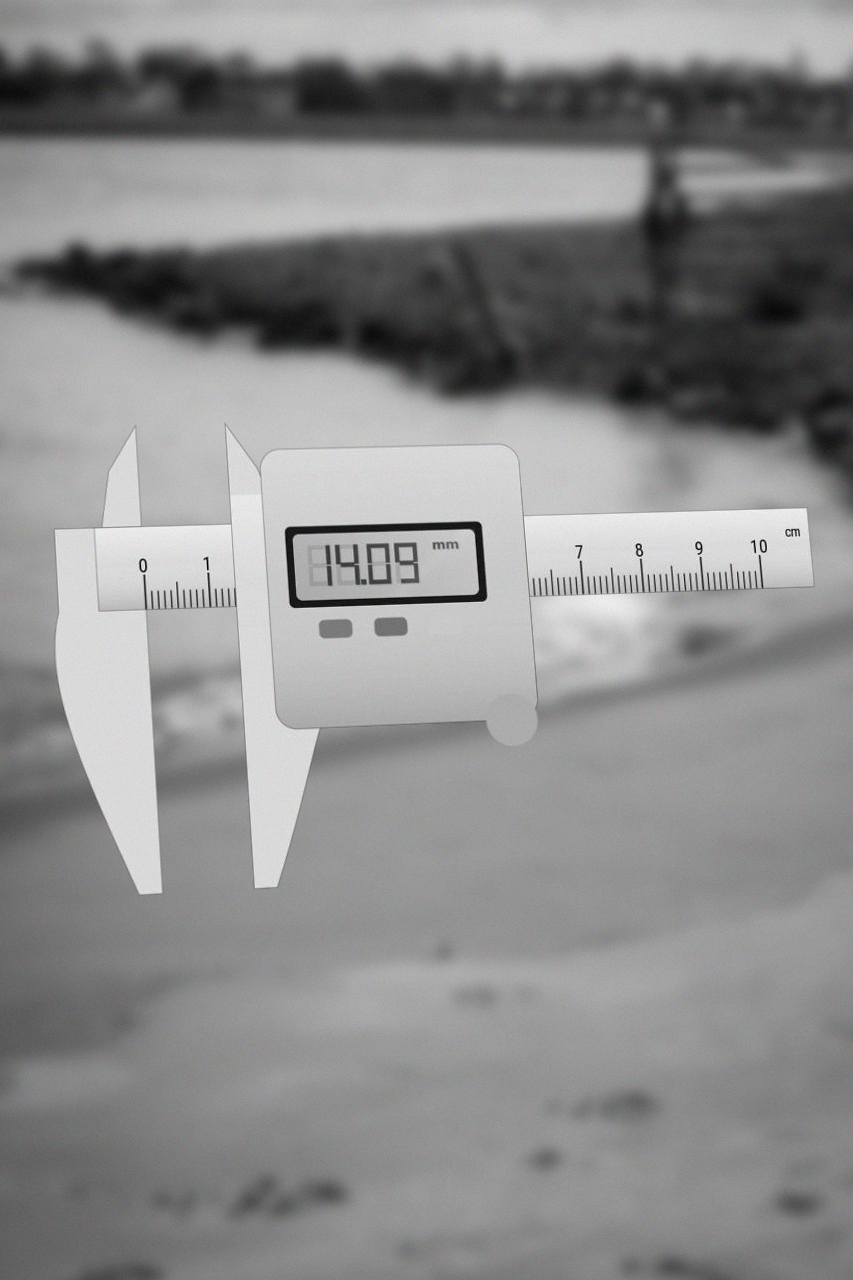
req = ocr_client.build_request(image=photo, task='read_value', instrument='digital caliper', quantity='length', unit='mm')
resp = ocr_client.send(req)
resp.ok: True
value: 14.09 mm
